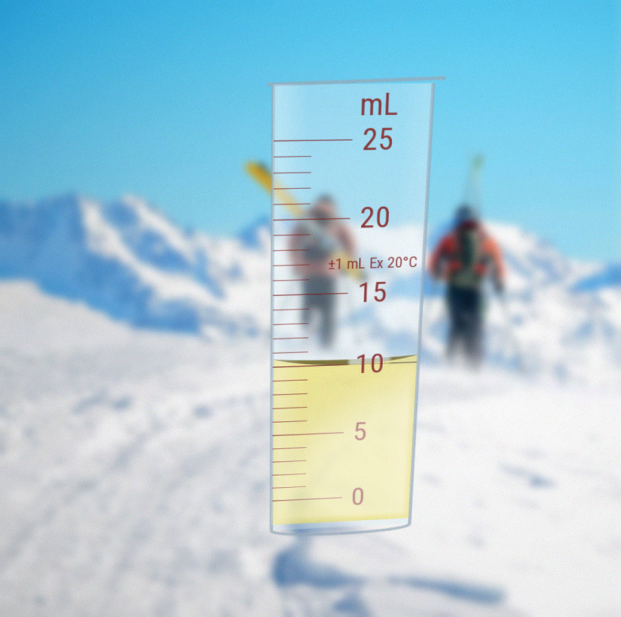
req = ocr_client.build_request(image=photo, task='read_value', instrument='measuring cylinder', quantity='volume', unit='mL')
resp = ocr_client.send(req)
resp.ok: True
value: 10 mL
